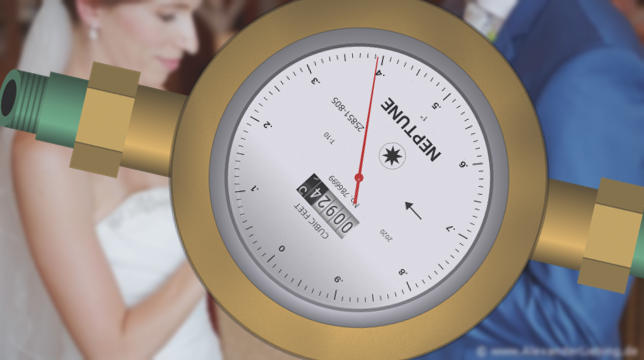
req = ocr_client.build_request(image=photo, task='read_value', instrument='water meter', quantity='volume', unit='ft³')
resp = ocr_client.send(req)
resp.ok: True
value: 9245.39 ft³
